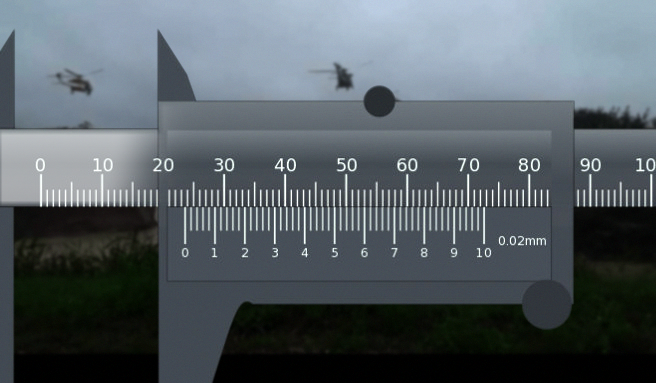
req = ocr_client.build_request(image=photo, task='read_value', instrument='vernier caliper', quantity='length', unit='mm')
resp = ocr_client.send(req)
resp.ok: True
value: 23.6 mm
